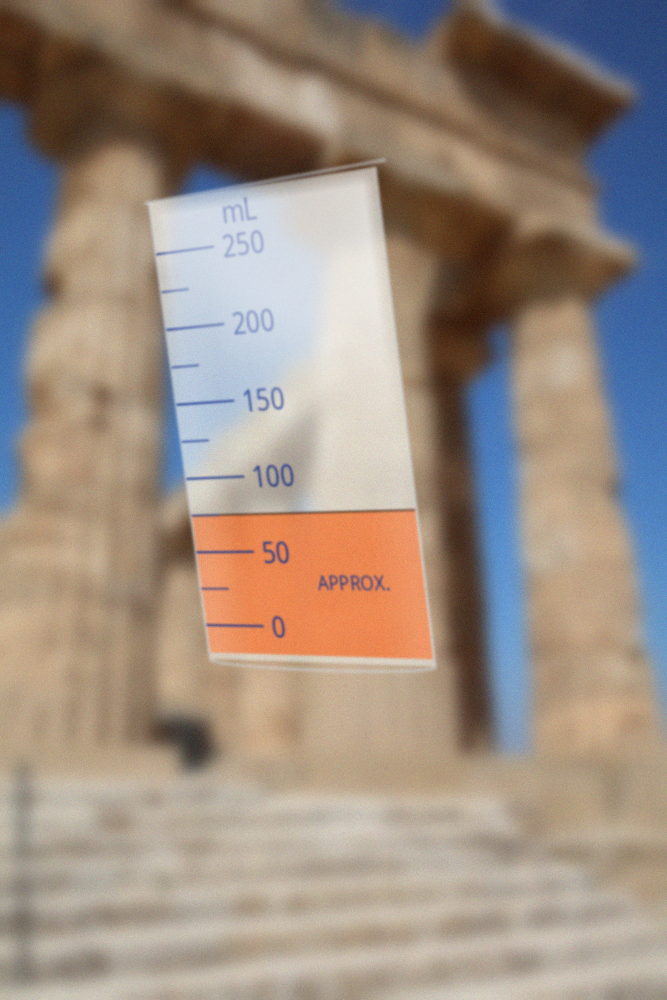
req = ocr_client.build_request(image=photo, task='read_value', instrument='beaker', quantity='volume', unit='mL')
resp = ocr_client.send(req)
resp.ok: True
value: 75 mL
